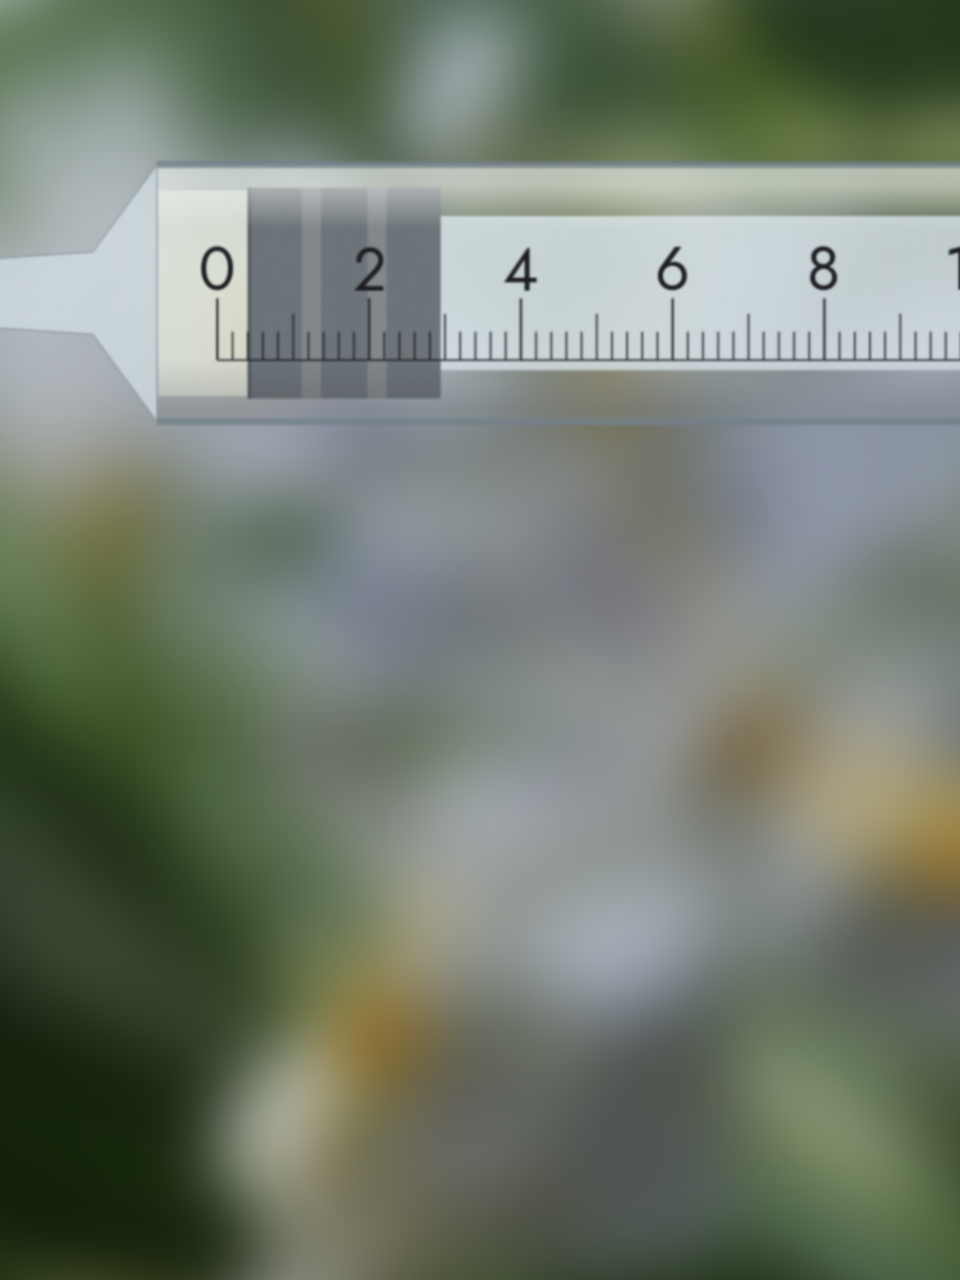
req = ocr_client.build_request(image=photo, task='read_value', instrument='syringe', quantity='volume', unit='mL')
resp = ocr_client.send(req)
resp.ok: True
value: 0.4 mL
